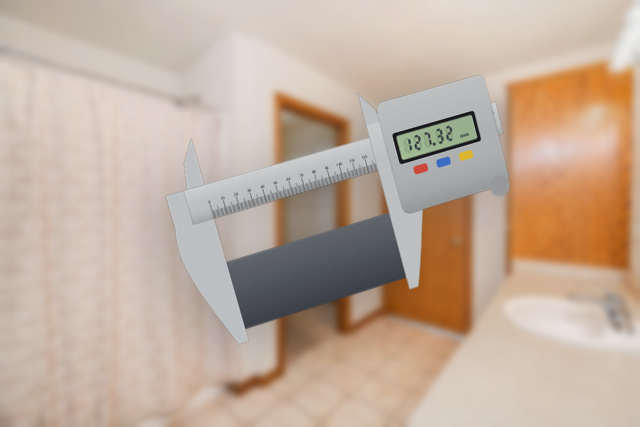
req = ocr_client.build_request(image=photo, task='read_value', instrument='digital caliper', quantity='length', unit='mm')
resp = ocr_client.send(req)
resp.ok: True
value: 127.32 mm
